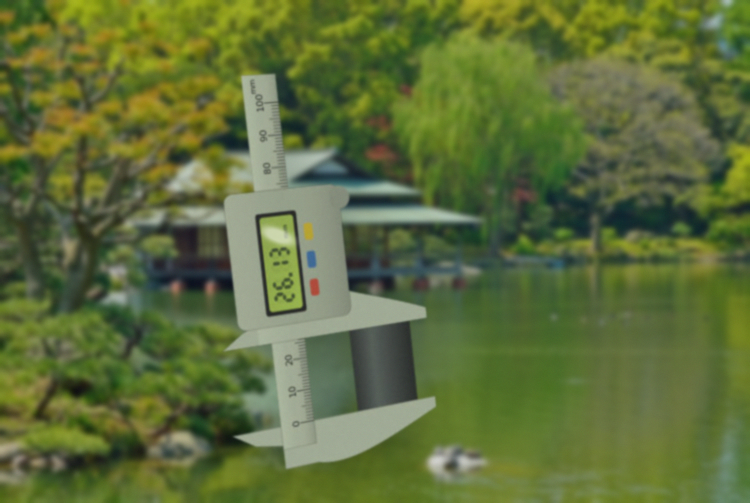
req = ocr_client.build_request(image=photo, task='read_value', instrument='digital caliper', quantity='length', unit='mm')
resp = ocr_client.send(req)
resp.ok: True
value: 26.13 mm
